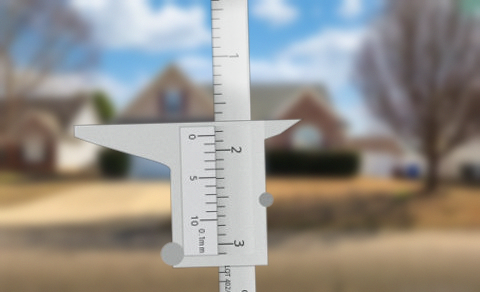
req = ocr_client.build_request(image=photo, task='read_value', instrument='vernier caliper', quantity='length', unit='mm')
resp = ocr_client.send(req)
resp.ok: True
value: 18.4 mm
